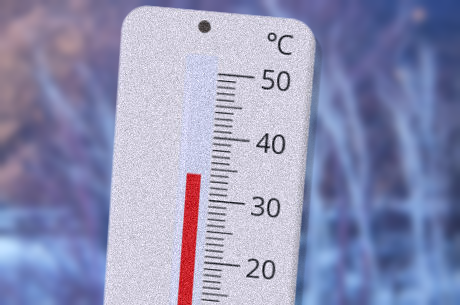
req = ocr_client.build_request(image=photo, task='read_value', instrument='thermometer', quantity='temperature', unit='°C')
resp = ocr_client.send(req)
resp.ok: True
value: 34 °C
